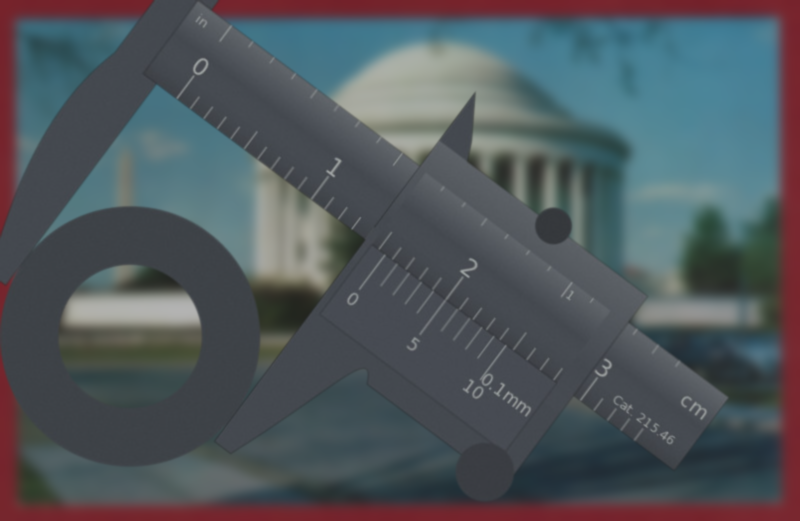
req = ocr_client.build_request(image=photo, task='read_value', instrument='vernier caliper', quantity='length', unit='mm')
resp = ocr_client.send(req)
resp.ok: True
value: 15.5 mm
